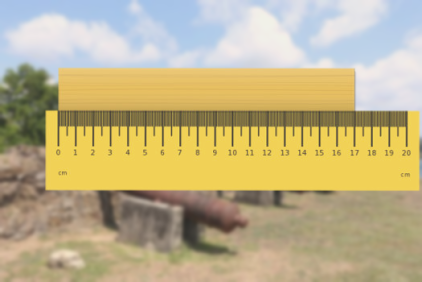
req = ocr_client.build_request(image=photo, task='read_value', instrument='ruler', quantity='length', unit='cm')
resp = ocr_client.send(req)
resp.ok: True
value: 17 cm
